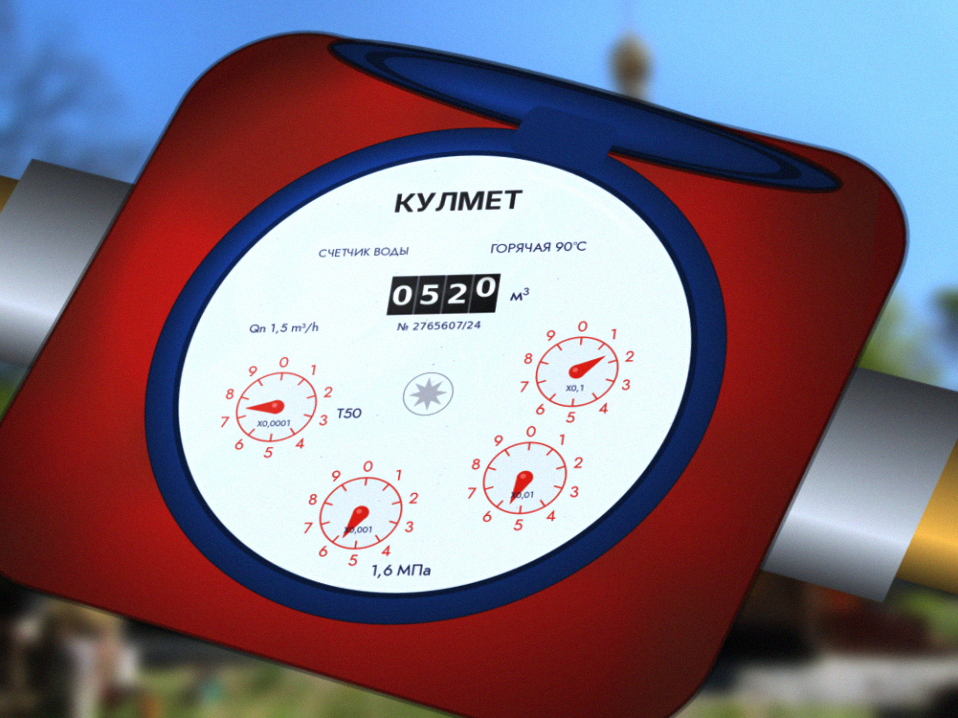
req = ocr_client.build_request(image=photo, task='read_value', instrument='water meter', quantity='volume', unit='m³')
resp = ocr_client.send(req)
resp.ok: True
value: 520.1557 m³
